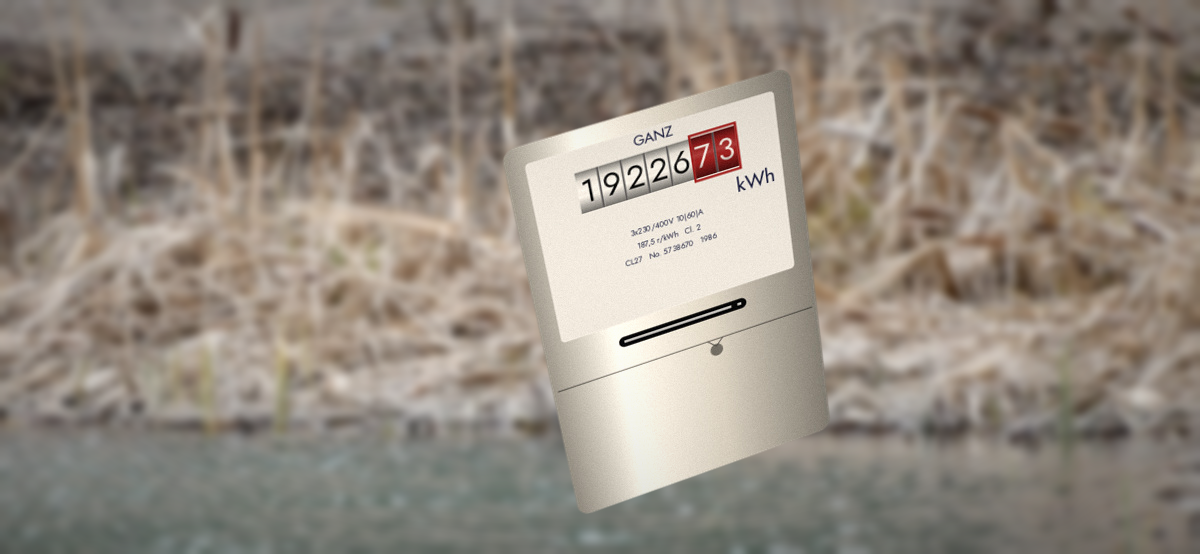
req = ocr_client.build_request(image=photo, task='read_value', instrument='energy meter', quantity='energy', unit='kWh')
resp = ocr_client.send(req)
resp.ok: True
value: 19226.73 kWh
